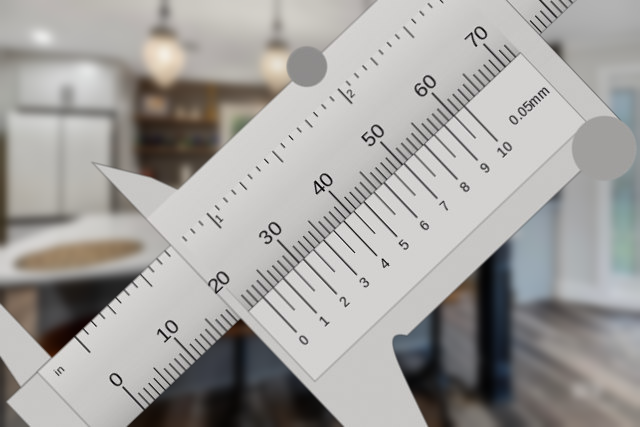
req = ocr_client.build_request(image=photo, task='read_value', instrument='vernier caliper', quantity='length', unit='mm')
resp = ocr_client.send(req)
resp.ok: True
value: 23.0 mm
